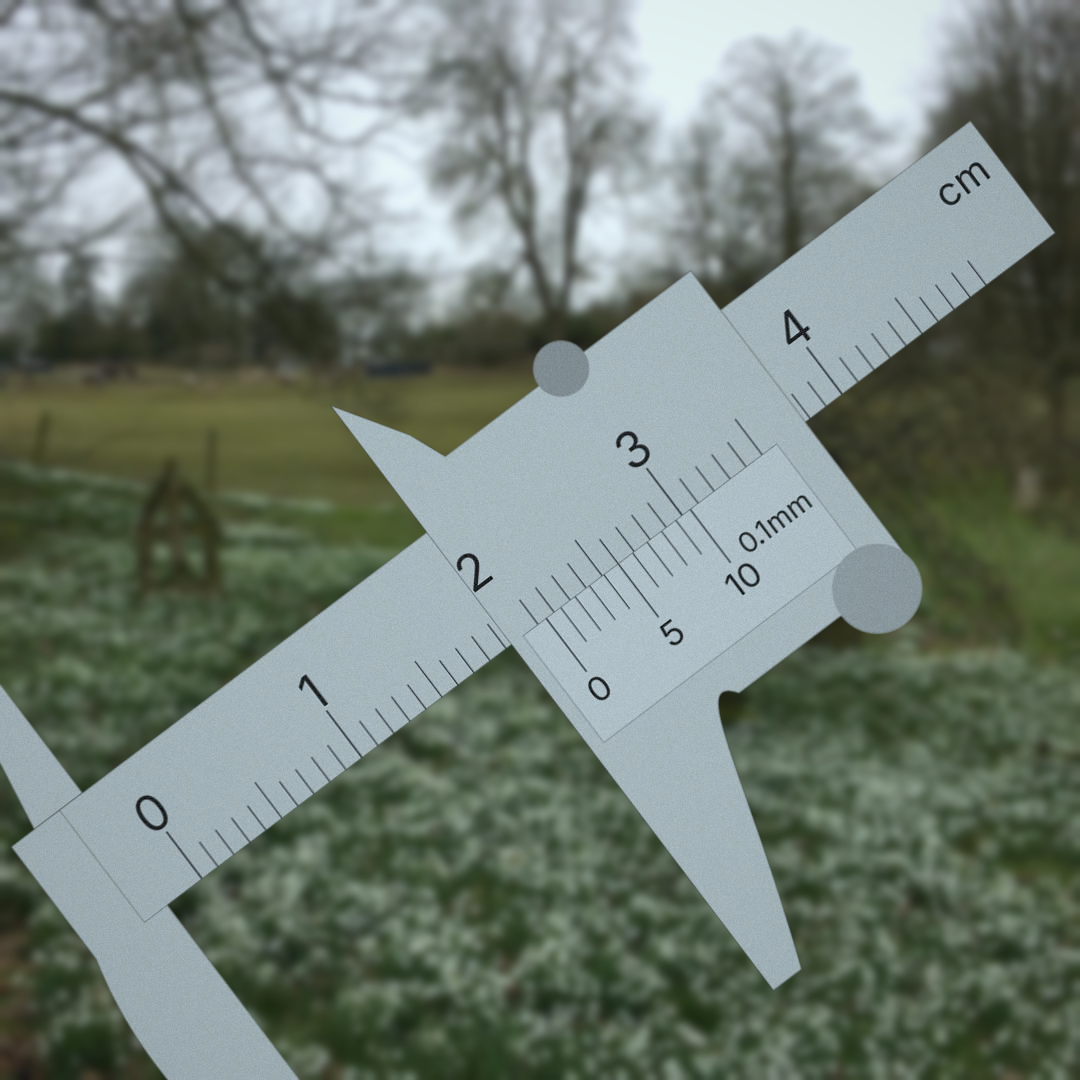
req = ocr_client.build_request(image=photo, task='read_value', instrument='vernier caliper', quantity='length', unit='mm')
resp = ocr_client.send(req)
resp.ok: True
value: 21.5 mm
